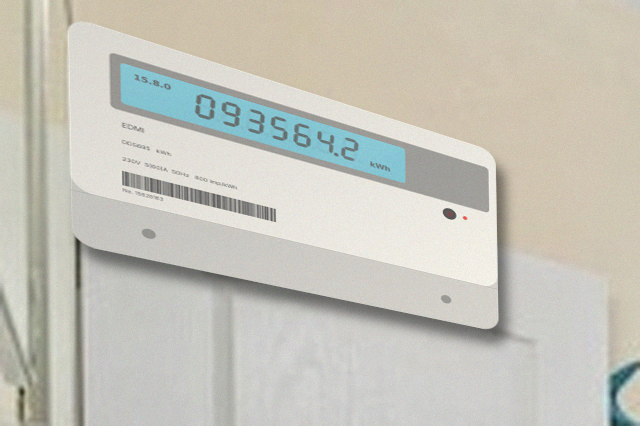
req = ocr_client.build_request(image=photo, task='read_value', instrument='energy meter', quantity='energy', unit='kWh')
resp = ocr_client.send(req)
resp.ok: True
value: 93564.2 kWh
